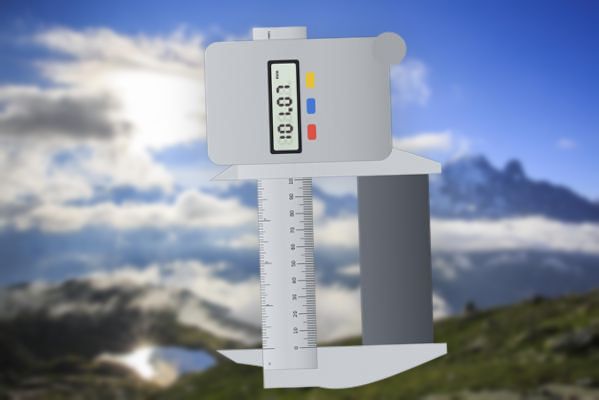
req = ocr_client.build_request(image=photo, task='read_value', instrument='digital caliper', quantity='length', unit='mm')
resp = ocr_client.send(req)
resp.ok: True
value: 101.07 mm
